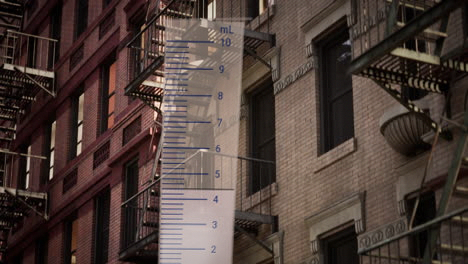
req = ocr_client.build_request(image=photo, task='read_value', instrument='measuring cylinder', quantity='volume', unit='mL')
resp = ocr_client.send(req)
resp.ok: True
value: 4.4 mL
